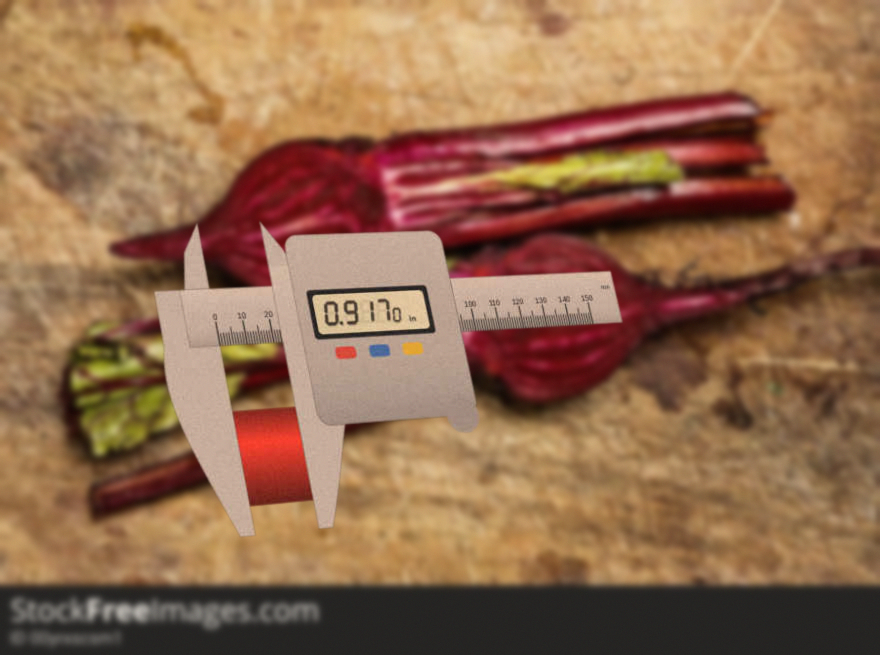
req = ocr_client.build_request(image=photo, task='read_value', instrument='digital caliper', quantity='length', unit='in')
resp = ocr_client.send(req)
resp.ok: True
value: 0.9170 in
